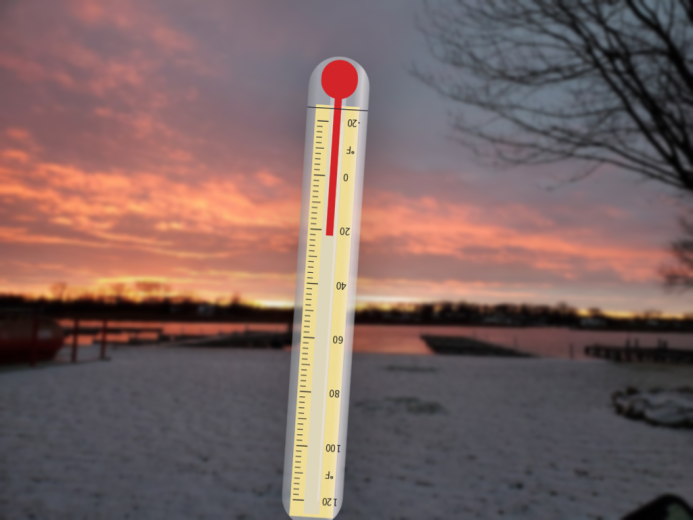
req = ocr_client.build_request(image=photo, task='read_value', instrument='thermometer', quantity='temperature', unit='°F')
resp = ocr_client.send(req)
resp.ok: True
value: 22 °F
